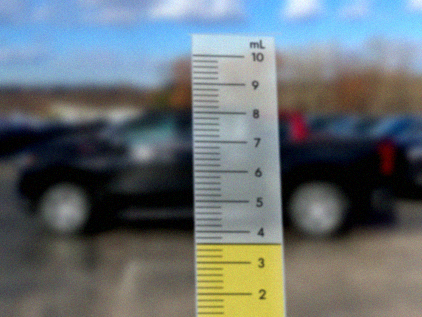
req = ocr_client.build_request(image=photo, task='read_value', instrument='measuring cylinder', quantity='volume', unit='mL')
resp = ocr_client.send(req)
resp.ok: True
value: 3.6 mL
